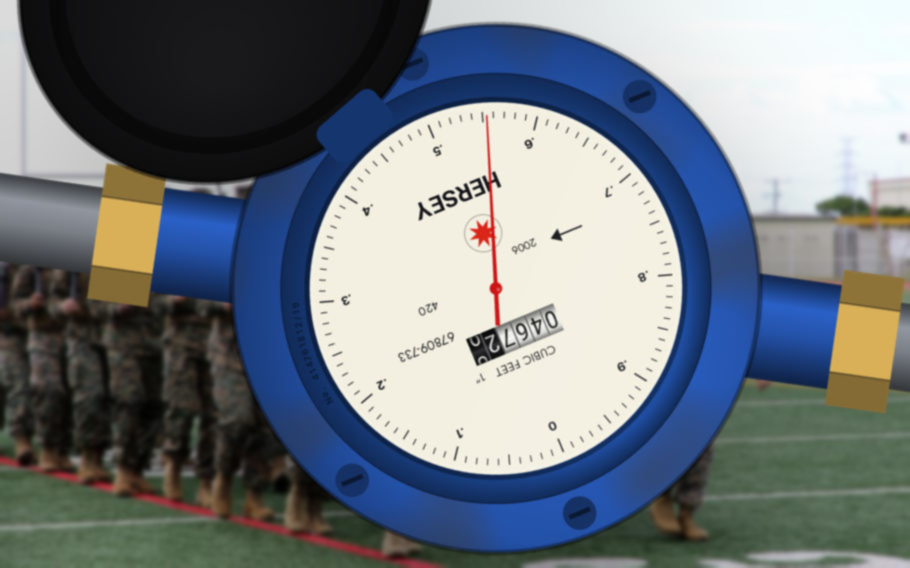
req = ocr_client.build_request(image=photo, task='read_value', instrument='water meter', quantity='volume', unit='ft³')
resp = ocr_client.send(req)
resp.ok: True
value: 46728.55 ft³
